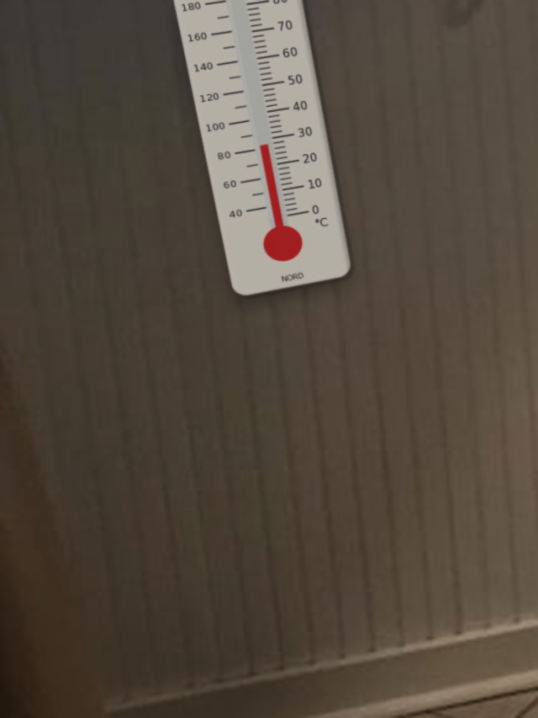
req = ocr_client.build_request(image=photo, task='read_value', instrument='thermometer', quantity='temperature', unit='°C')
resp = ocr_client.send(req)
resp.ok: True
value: 28 °C
